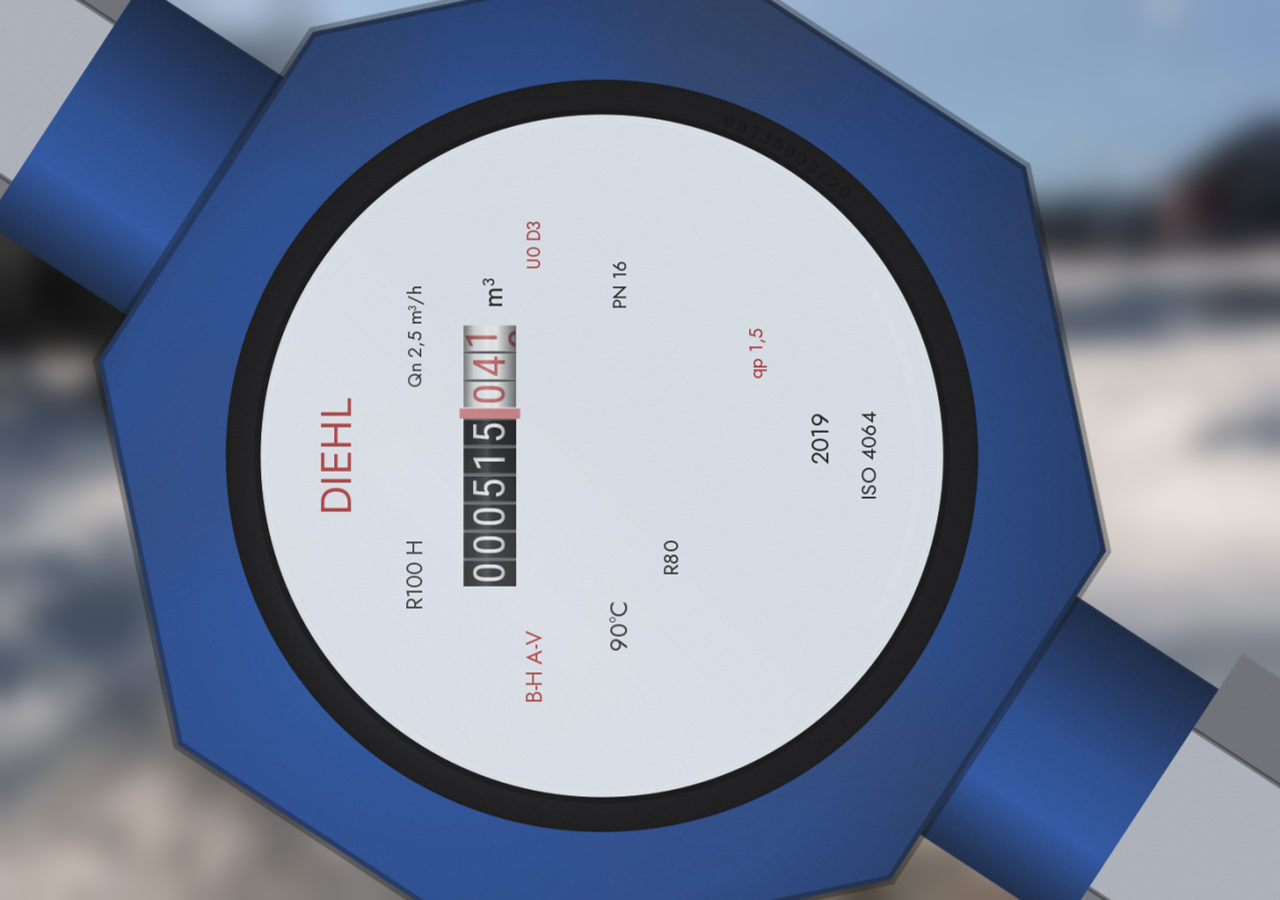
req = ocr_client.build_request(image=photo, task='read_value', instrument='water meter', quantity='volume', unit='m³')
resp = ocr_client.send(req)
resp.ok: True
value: 515.041 m³
